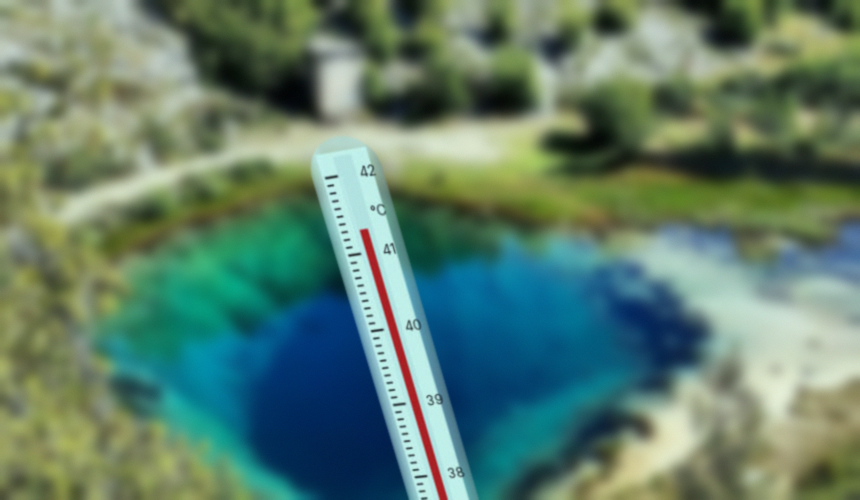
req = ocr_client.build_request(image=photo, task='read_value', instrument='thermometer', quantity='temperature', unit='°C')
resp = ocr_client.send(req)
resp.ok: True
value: 41.3 °C
